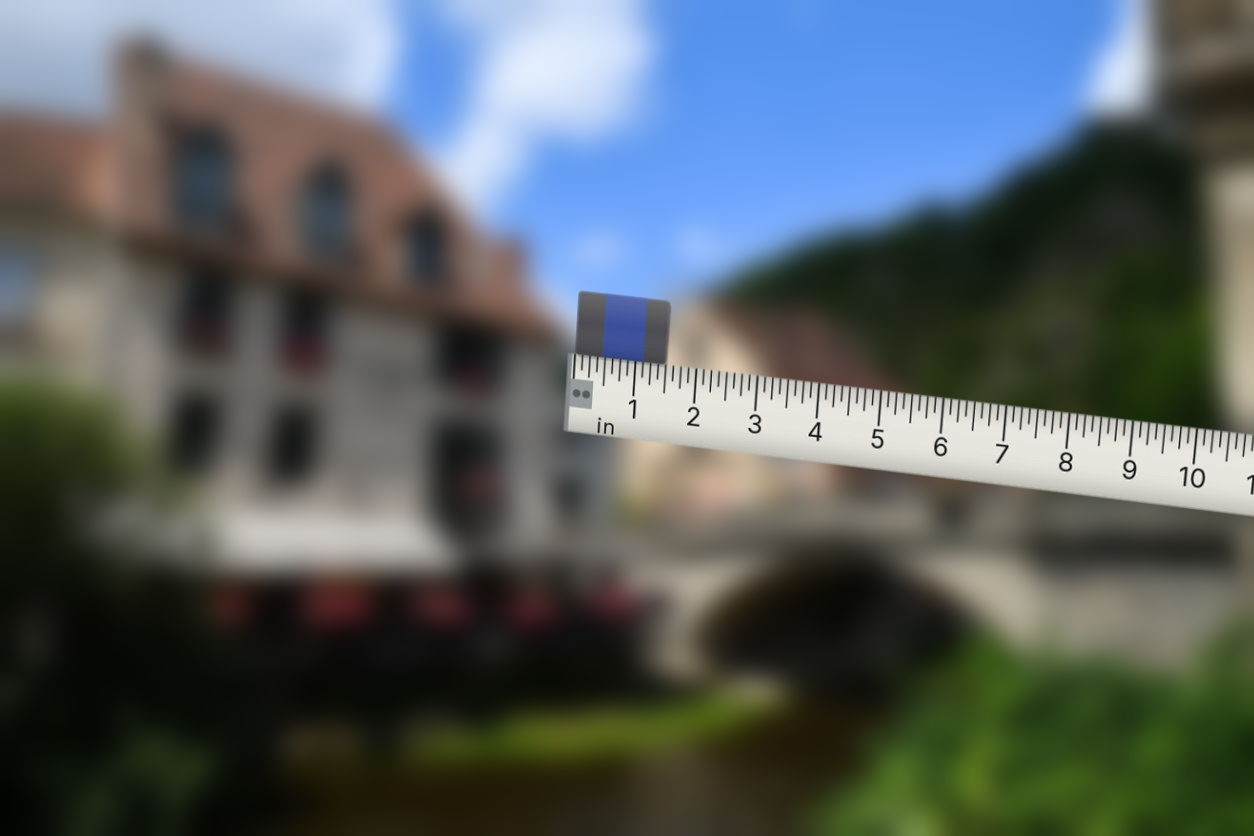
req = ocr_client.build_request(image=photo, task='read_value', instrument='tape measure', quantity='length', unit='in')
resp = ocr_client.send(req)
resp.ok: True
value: 1.5 in
